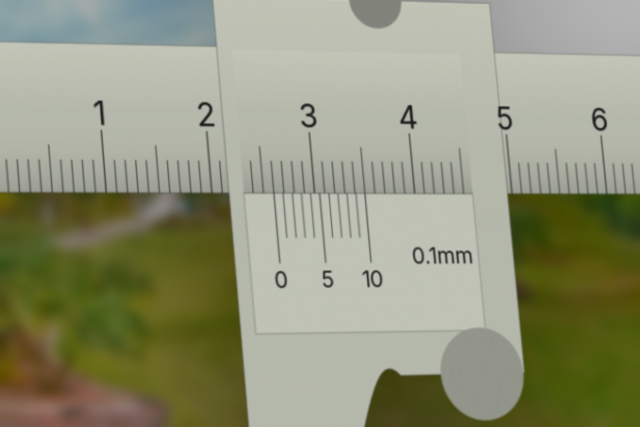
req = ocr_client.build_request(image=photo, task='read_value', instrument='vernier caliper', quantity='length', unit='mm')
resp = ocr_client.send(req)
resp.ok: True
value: 26.0 mm
